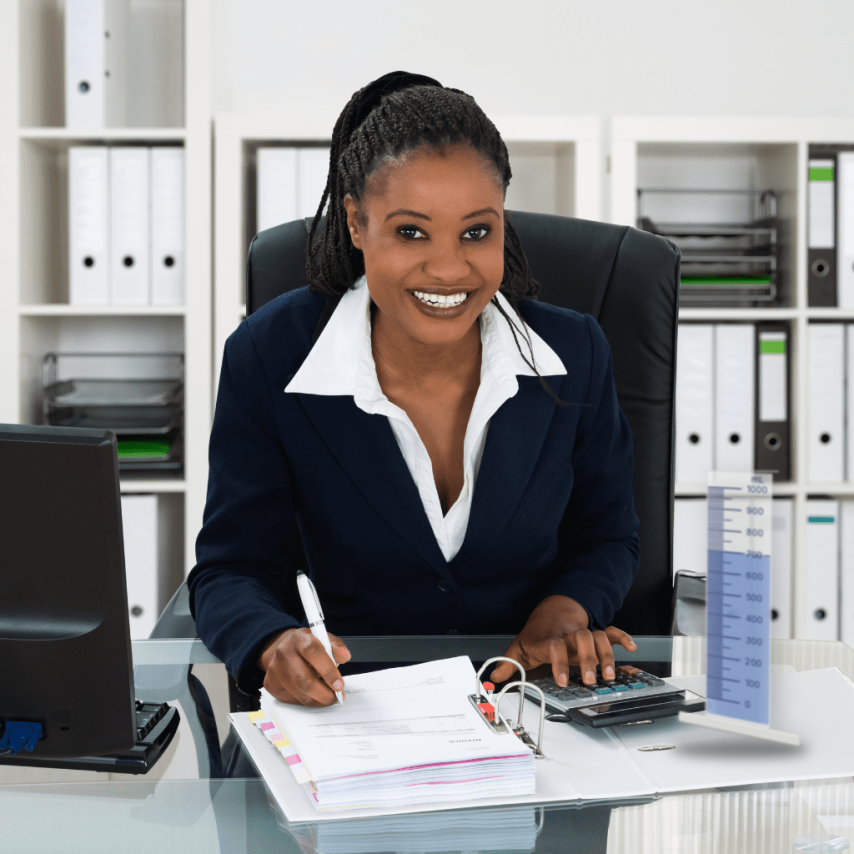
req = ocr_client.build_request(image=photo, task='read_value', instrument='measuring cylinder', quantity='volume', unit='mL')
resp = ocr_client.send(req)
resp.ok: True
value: 700 mL
